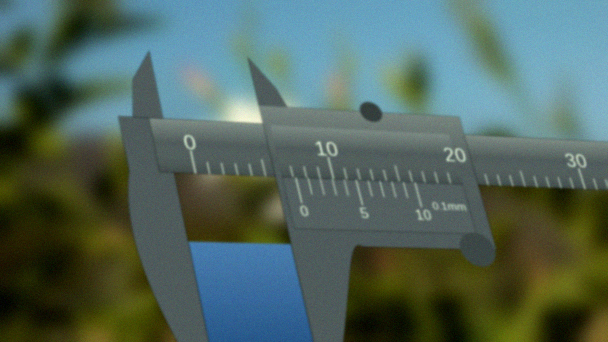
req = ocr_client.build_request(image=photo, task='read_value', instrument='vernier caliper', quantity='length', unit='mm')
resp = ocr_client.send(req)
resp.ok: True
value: 7.2 mm
